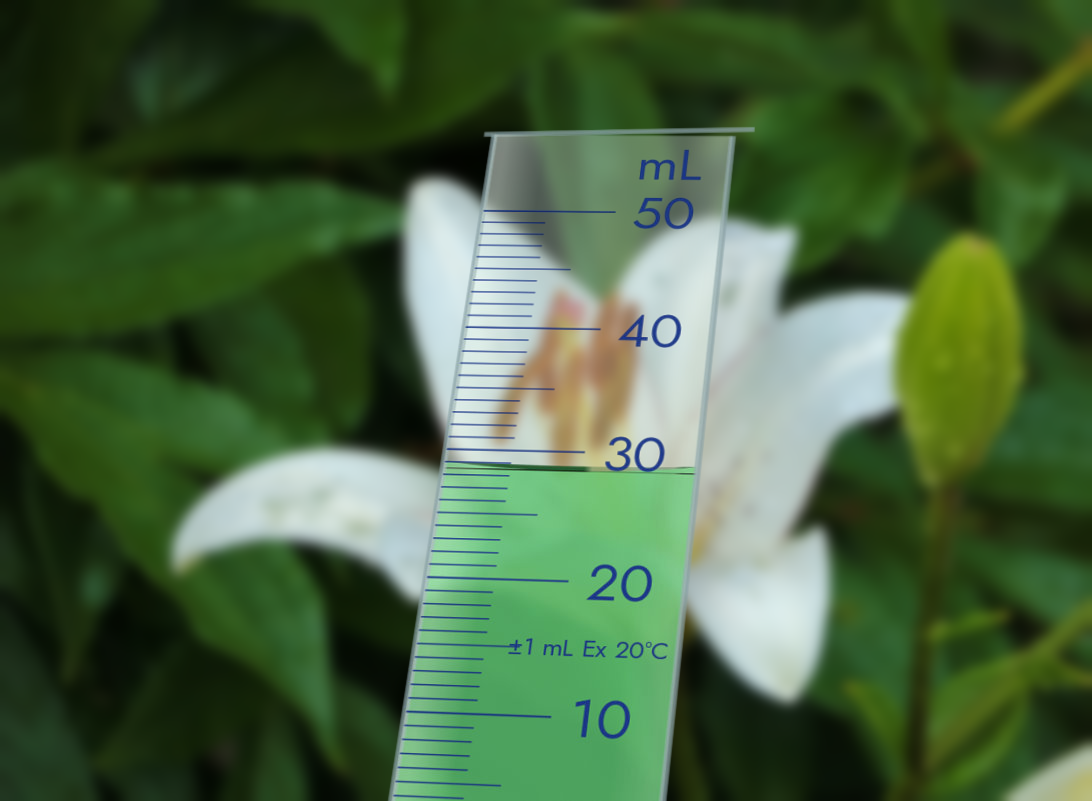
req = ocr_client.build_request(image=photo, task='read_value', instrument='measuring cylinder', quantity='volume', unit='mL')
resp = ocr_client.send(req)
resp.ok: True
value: 28.5 mL
